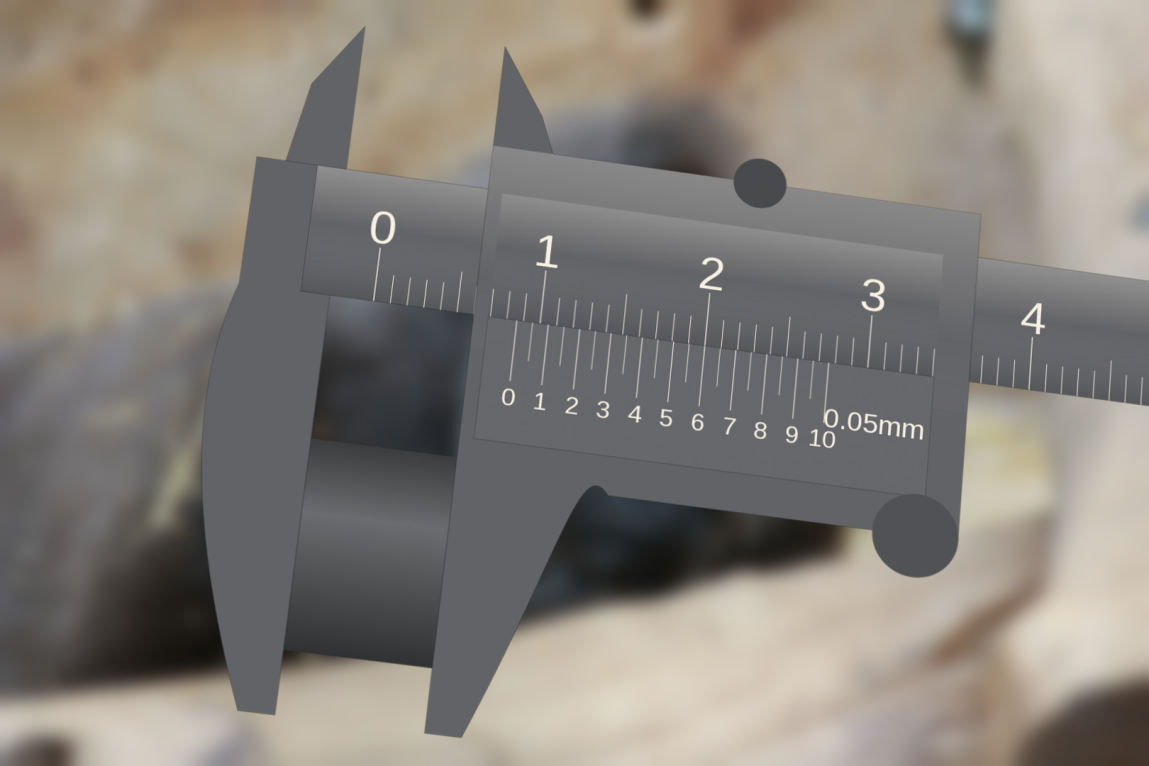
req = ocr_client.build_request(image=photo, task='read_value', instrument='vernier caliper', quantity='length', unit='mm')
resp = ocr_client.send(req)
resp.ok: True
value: 8.6 mm
